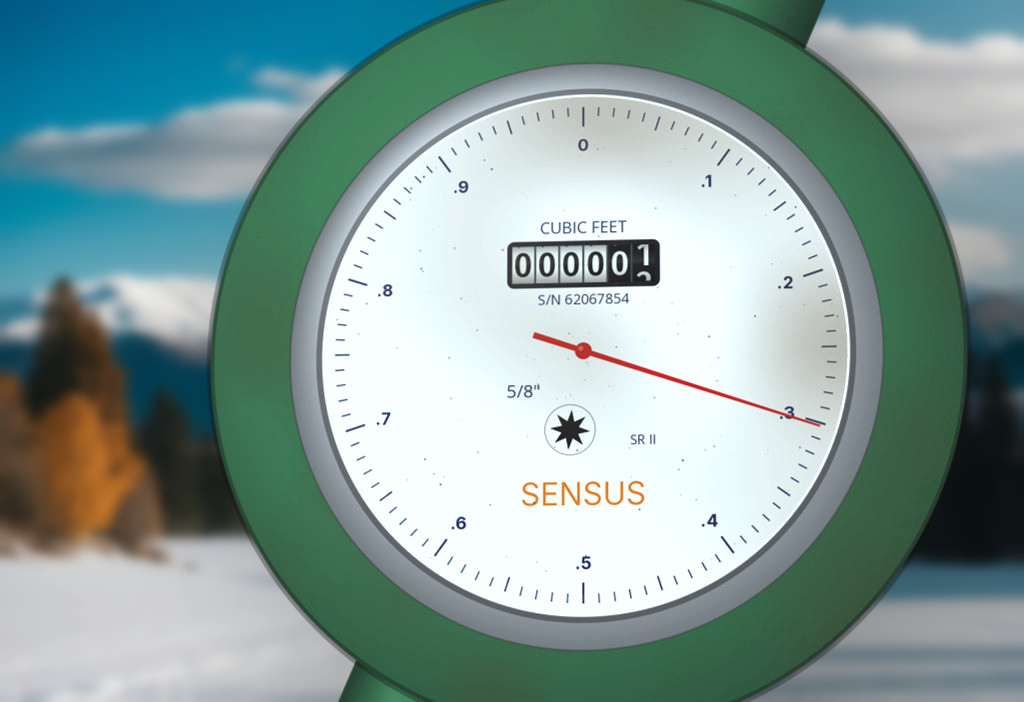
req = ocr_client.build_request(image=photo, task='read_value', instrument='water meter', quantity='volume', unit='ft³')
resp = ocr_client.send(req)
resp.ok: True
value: 1.30 ft³
